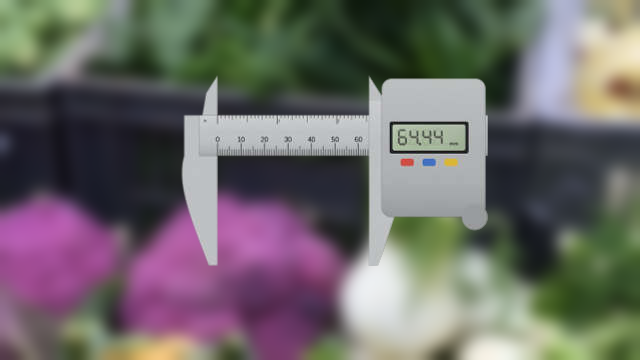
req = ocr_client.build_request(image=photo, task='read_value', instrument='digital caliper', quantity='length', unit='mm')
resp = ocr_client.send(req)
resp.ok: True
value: 64.44 mm
